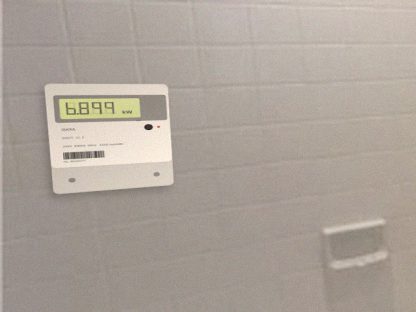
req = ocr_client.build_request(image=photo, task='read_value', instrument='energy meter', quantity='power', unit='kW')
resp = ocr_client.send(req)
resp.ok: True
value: 6.899 kW
